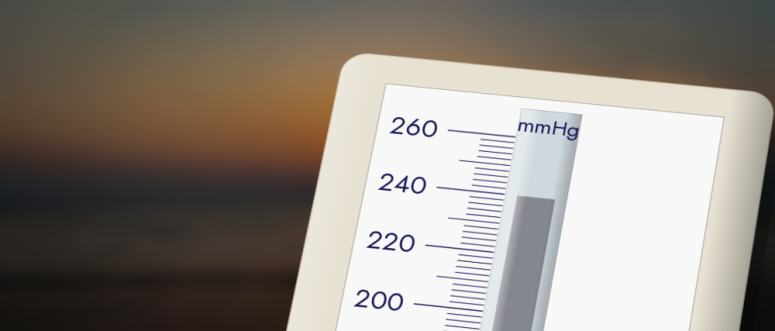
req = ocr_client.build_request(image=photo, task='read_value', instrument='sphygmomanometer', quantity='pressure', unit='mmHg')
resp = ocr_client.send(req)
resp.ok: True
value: 240 mmHg
